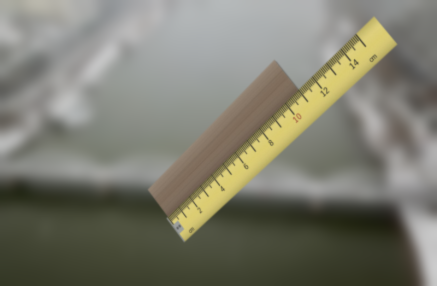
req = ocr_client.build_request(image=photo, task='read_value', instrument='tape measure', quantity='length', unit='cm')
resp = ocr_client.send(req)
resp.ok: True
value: 11 cm
